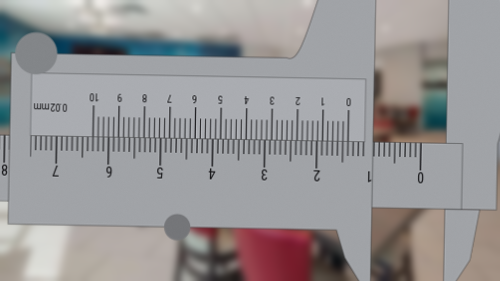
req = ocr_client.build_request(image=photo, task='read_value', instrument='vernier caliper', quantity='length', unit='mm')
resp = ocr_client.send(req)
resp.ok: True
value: 14.0 mm
